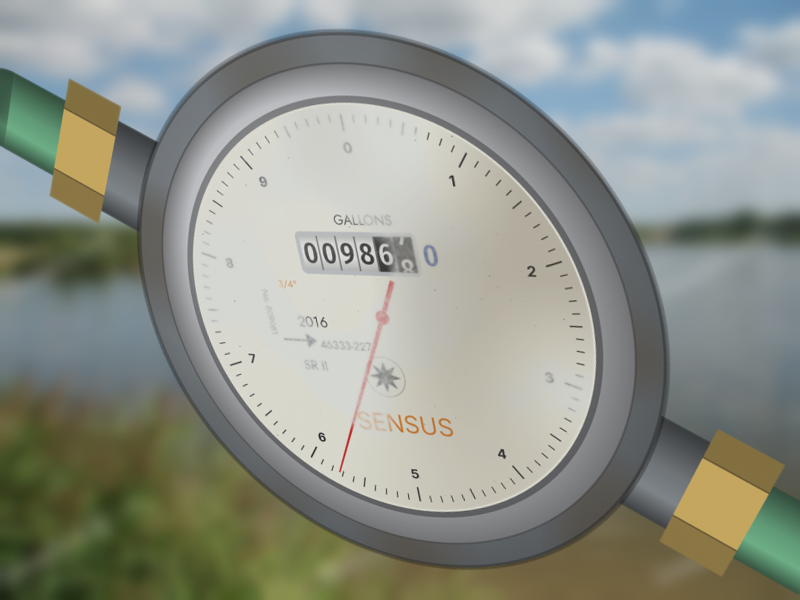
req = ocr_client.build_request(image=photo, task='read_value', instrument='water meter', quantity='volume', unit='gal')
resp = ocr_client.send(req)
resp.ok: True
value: 98675.7 gal
